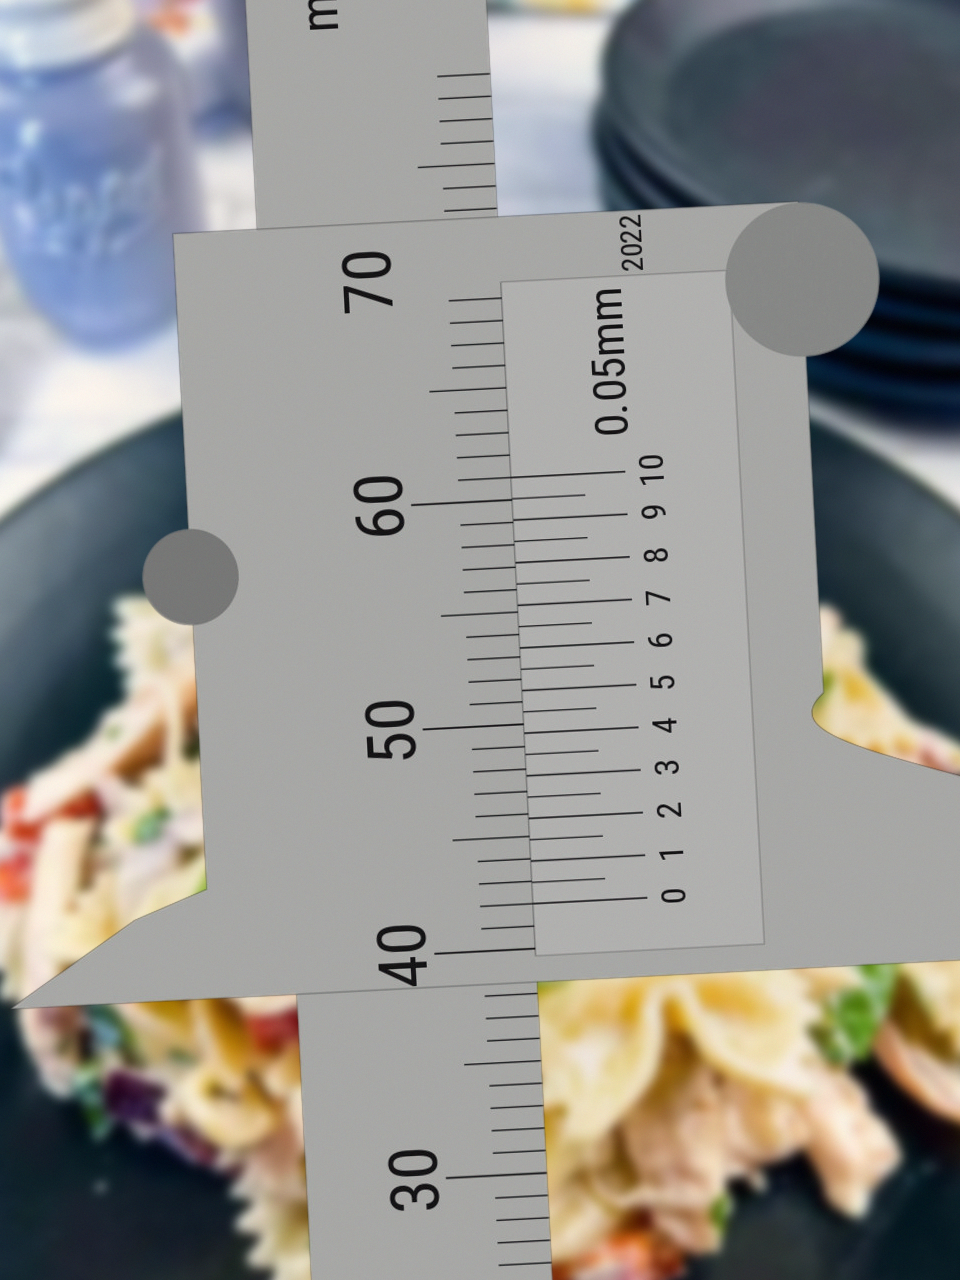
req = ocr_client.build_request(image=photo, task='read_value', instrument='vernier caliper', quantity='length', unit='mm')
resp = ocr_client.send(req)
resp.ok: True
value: 42.0 mm
